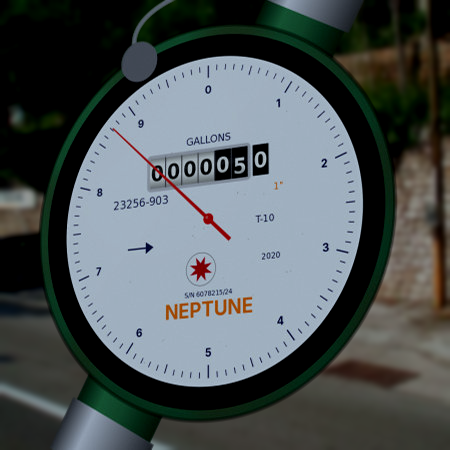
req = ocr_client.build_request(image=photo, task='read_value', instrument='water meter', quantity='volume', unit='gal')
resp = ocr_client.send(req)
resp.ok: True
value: 48.7 gal
